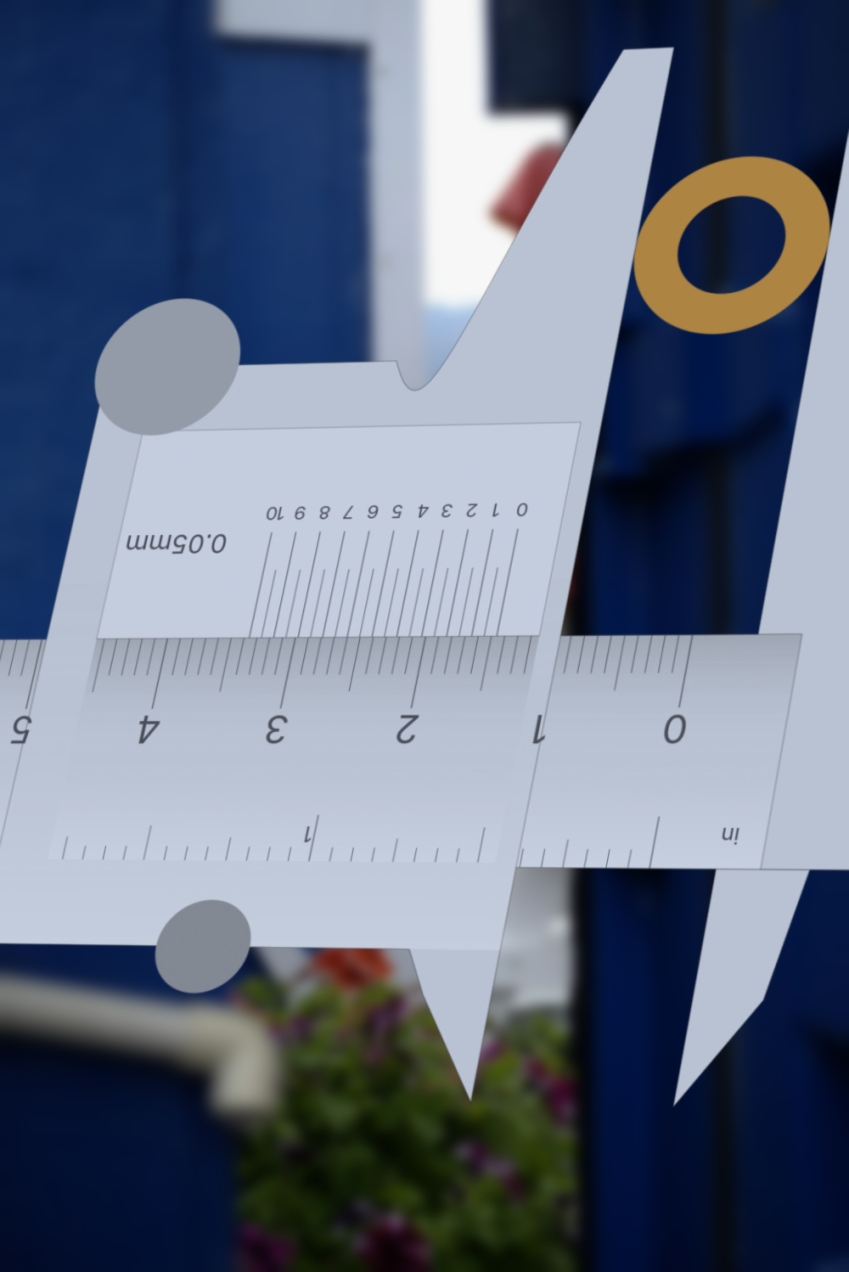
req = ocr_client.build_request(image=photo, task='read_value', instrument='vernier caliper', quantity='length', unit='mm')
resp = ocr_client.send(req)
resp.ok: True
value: 14.6 mm
